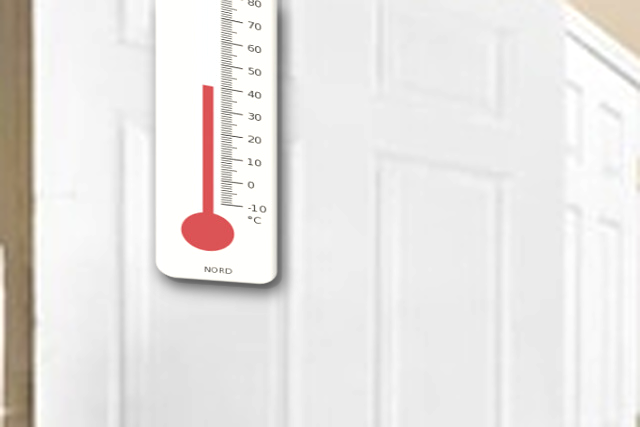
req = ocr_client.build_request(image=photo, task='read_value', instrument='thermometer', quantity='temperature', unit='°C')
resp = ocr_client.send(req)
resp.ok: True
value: 40 °C
